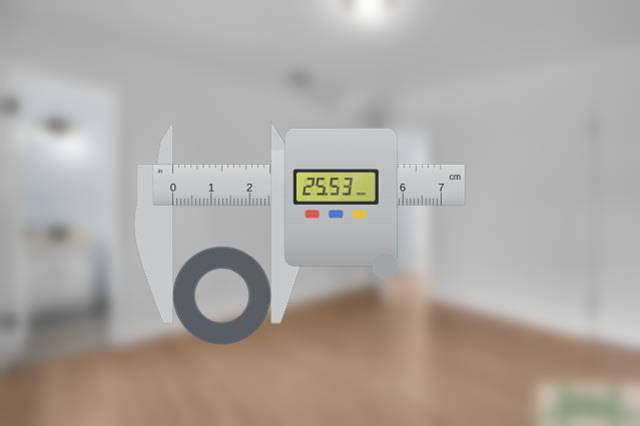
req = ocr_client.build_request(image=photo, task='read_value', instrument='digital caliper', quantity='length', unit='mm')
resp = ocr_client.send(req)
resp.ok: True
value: 25.53 mm
